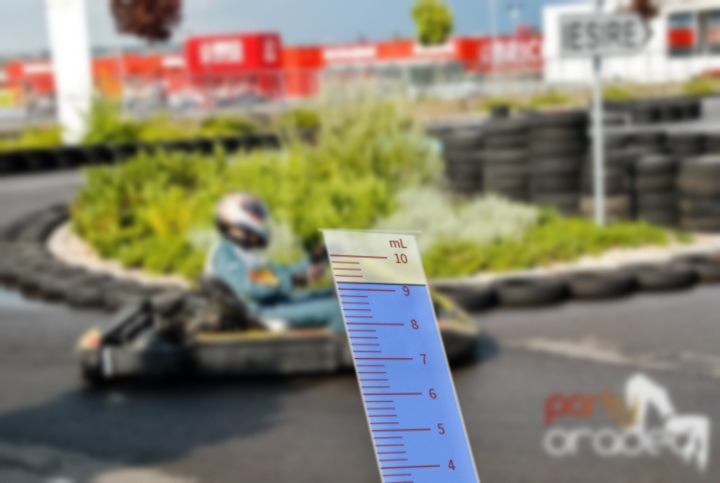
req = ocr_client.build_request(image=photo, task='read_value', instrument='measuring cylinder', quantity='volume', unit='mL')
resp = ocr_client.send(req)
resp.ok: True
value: 9.2 mL
